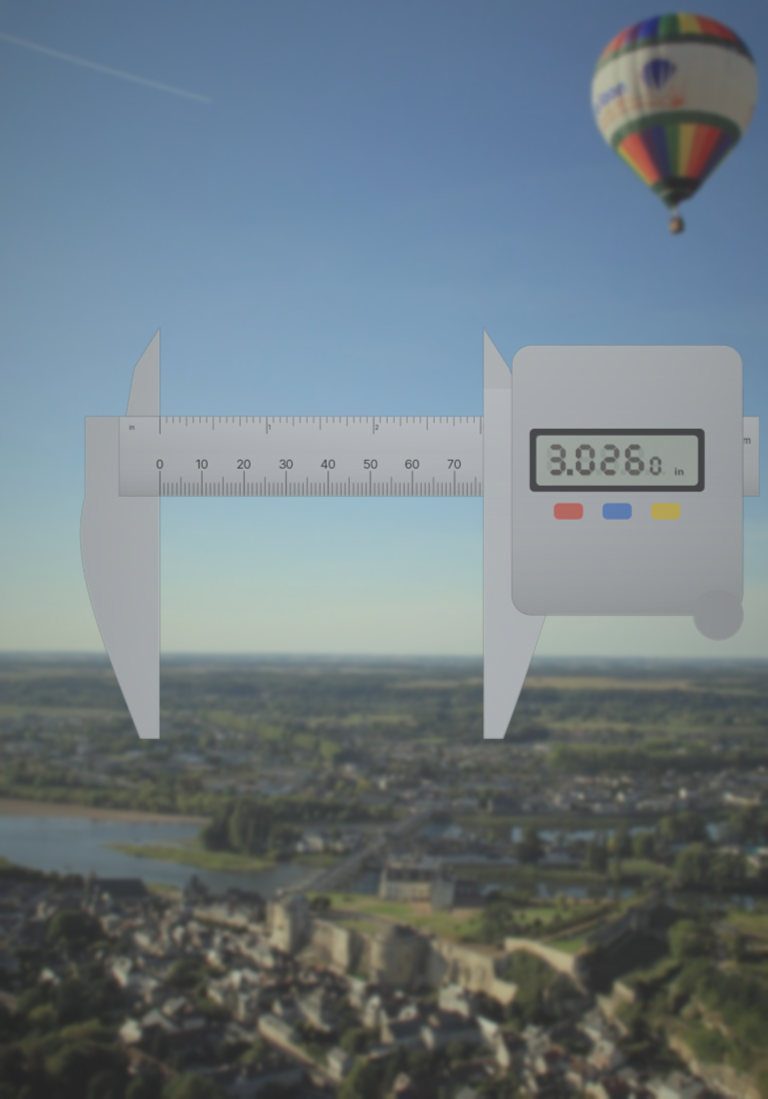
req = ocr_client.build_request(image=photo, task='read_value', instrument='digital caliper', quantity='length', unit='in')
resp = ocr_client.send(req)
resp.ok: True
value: 3.0260 in
